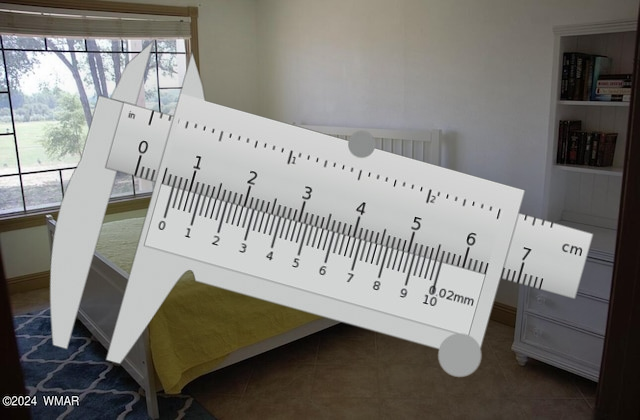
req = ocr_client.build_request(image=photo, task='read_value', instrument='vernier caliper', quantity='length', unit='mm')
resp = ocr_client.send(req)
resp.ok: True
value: 7.0 mm
